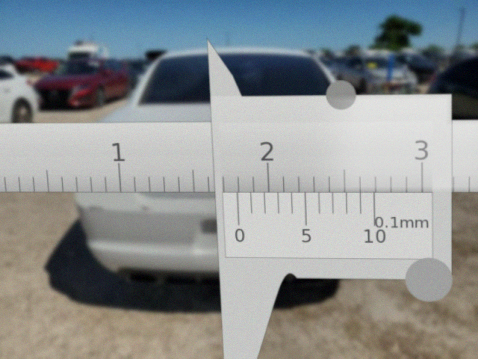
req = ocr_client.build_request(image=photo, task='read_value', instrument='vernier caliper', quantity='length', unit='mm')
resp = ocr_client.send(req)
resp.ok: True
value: 17.9 mm
